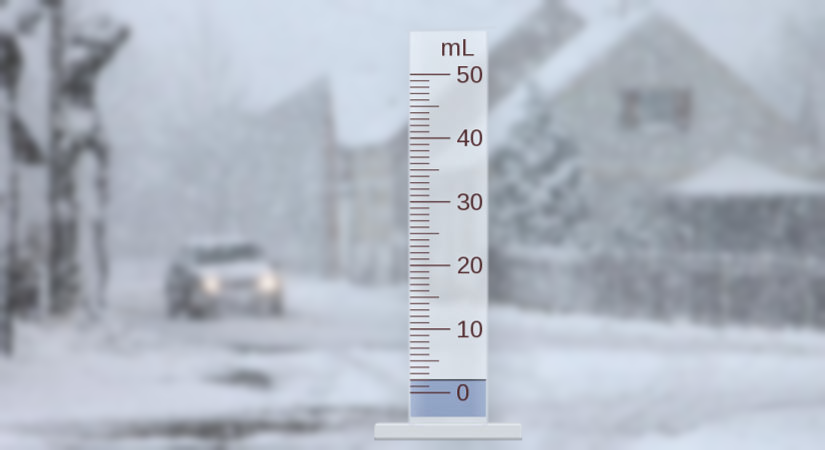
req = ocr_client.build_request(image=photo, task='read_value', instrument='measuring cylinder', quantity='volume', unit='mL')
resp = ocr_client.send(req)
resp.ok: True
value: 2 mL
